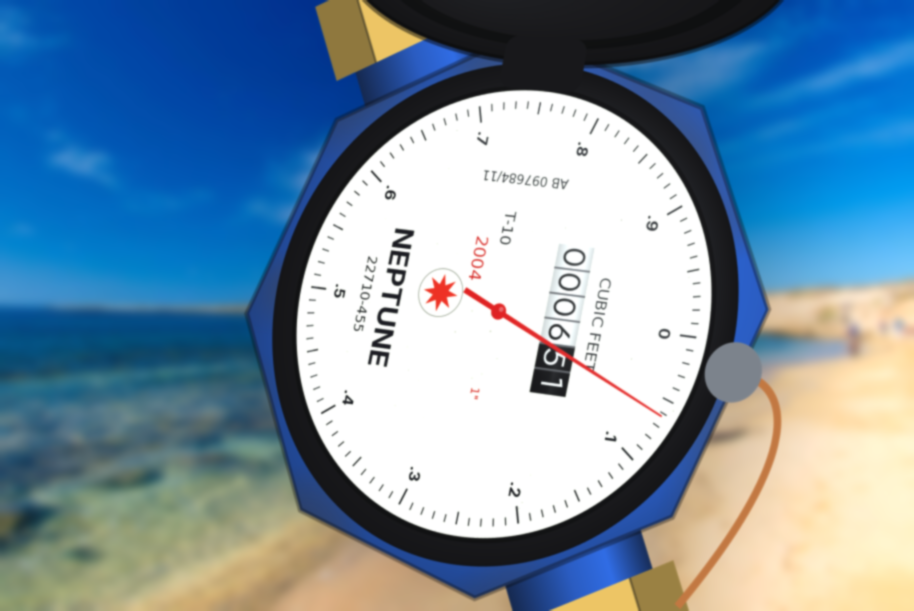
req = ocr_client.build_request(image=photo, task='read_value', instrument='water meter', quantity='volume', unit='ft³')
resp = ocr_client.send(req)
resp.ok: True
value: 651.06 ft³
